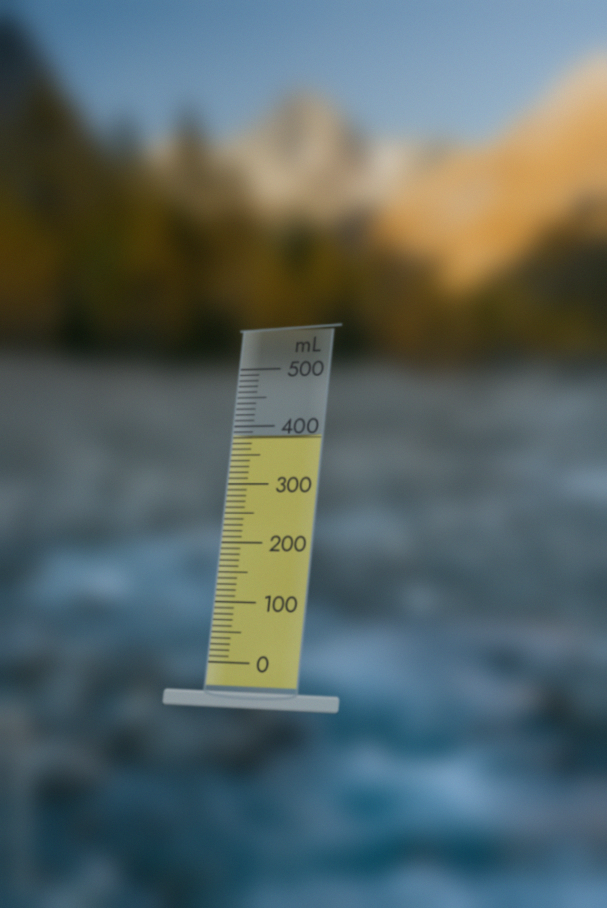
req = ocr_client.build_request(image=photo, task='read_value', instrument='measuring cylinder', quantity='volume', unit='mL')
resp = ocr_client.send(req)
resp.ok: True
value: 380 mL
